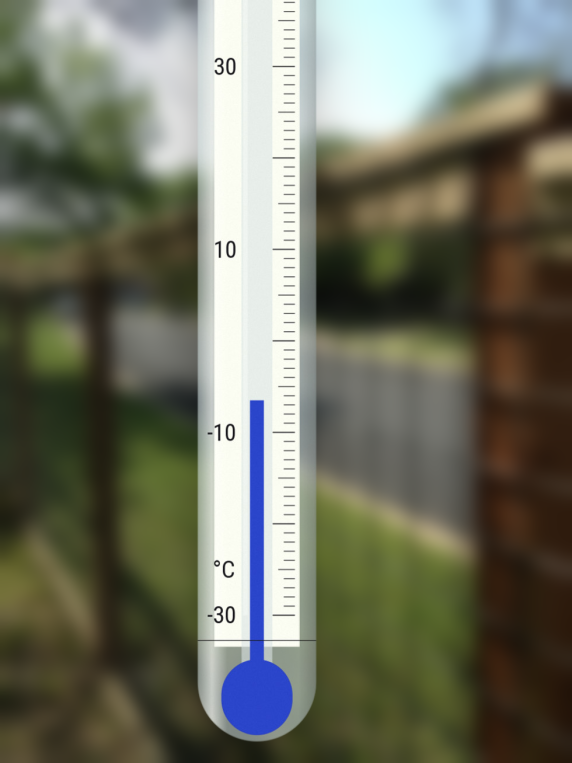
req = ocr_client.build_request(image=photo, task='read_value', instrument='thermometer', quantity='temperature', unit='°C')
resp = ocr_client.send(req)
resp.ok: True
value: -6.5 °C
